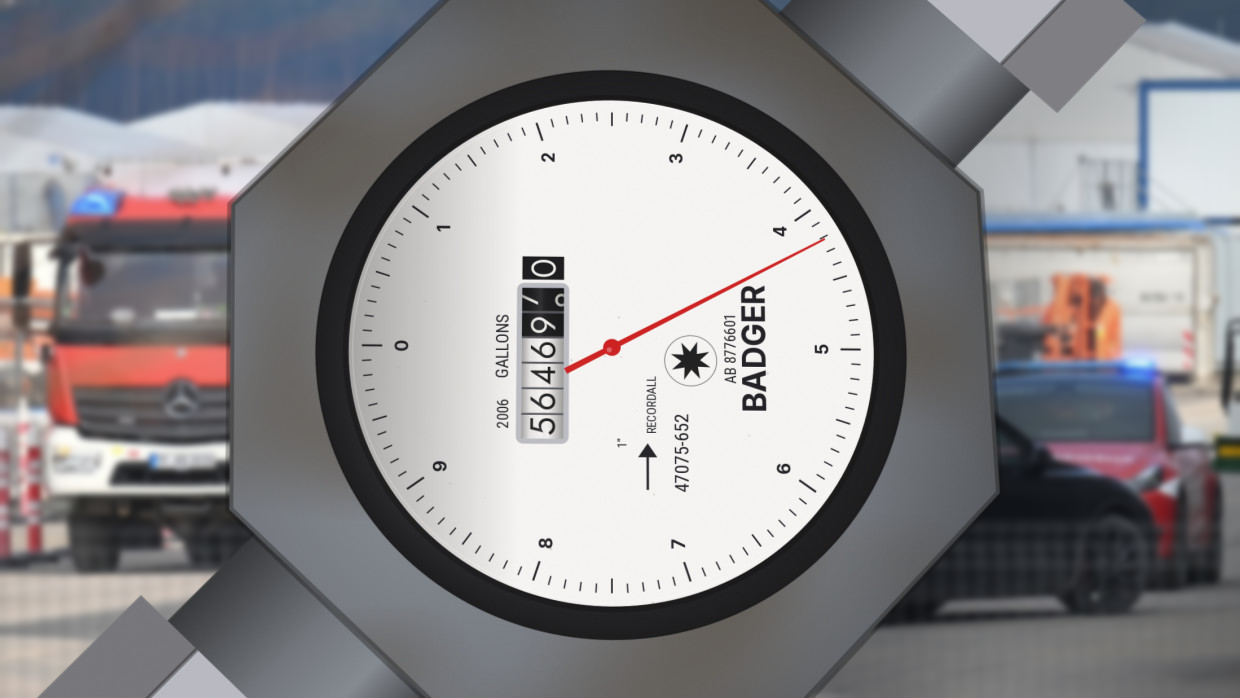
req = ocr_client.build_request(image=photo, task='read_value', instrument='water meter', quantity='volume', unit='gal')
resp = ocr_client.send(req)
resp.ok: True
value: 5646974.2 gal
